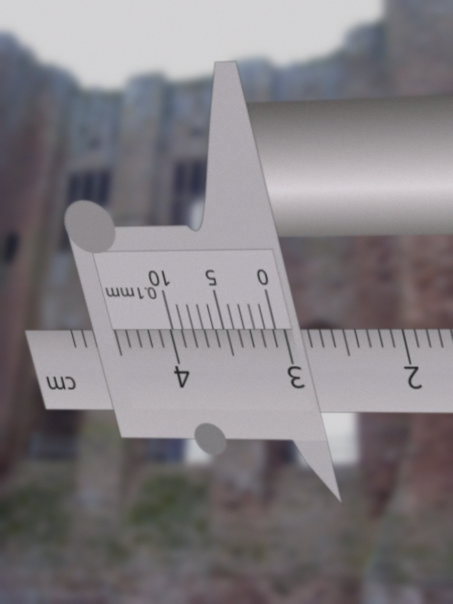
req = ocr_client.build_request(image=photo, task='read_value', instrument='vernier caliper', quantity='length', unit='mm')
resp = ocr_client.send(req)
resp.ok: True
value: 30.8 mm
